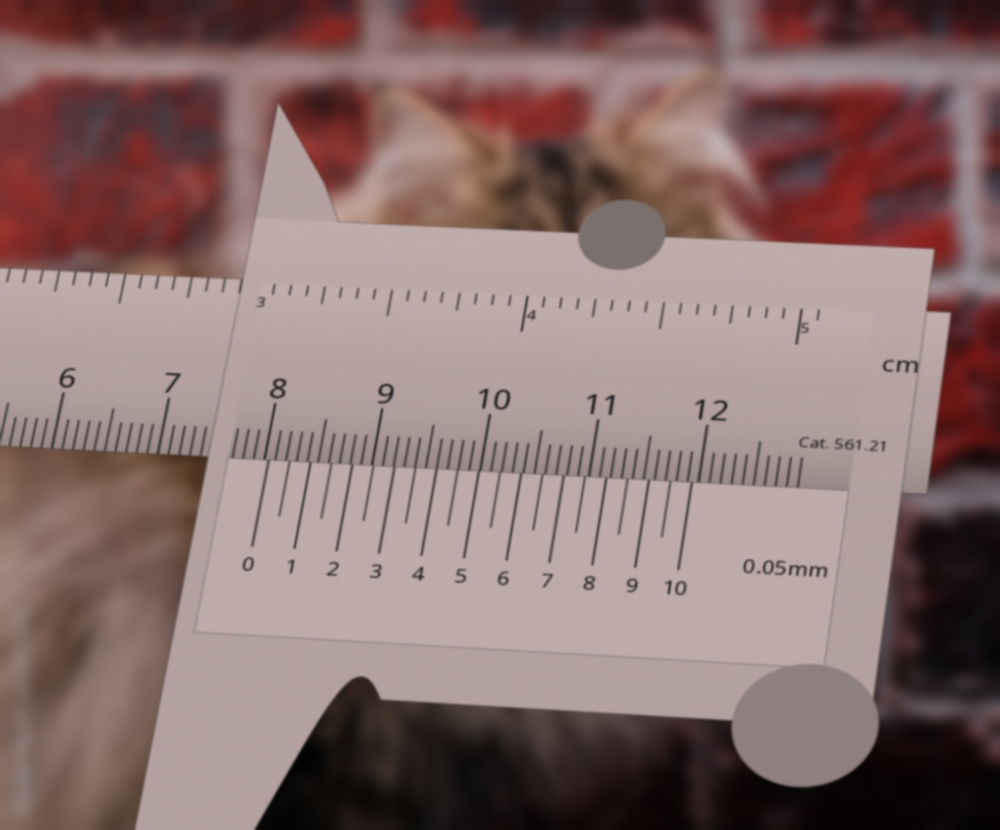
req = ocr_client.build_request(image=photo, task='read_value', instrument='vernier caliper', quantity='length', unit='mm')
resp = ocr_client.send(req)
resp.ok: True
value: 80.4 mm
